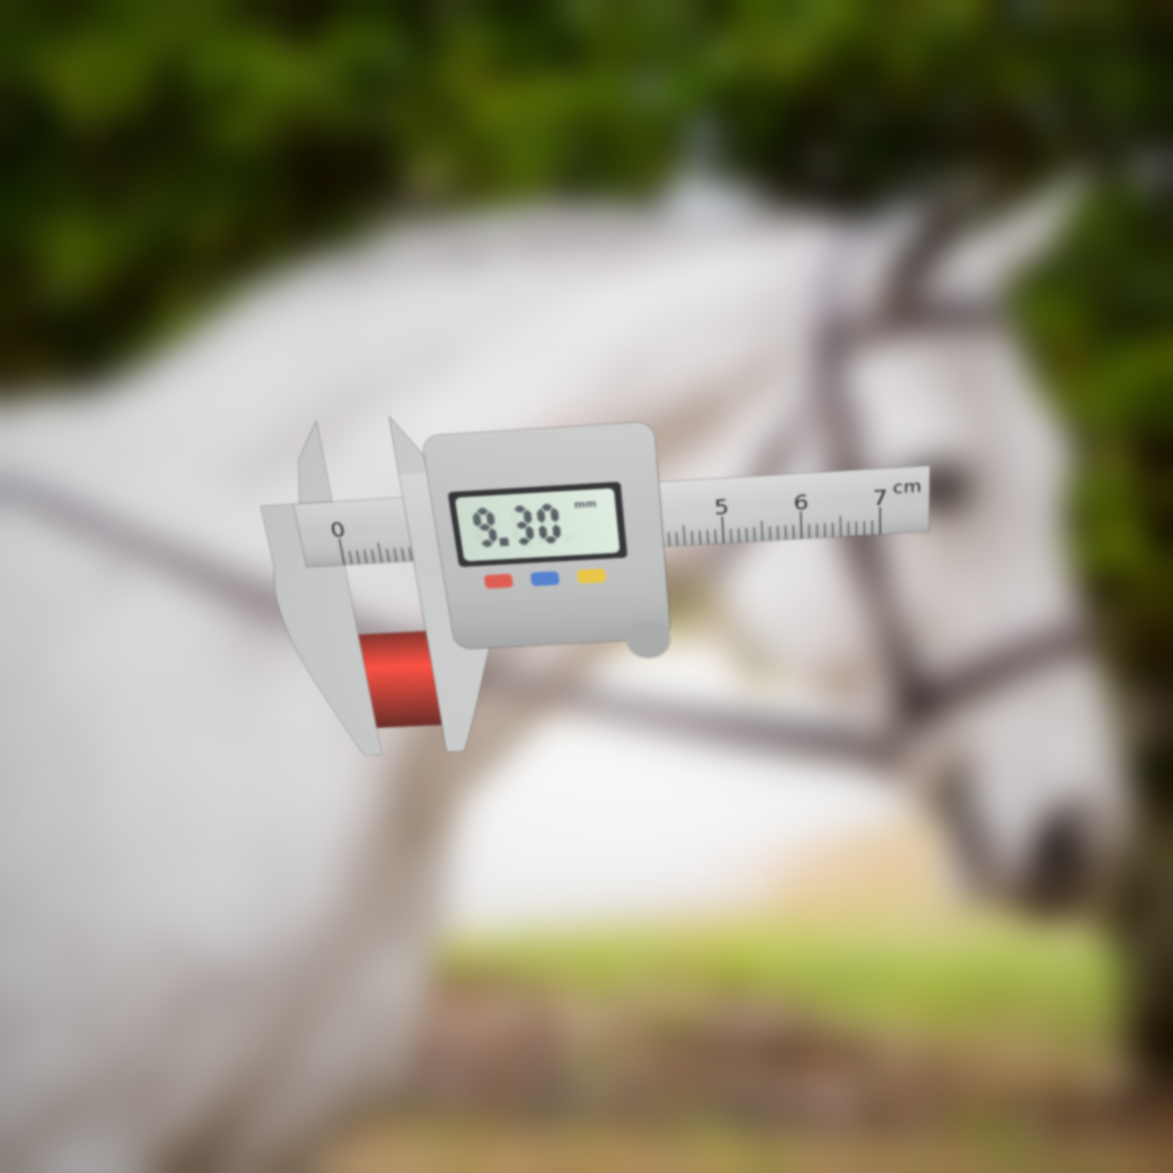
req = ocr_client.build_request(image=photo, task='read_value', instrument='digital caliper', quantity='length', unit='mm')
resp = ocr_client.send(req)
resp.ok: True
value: 9.30 mm
